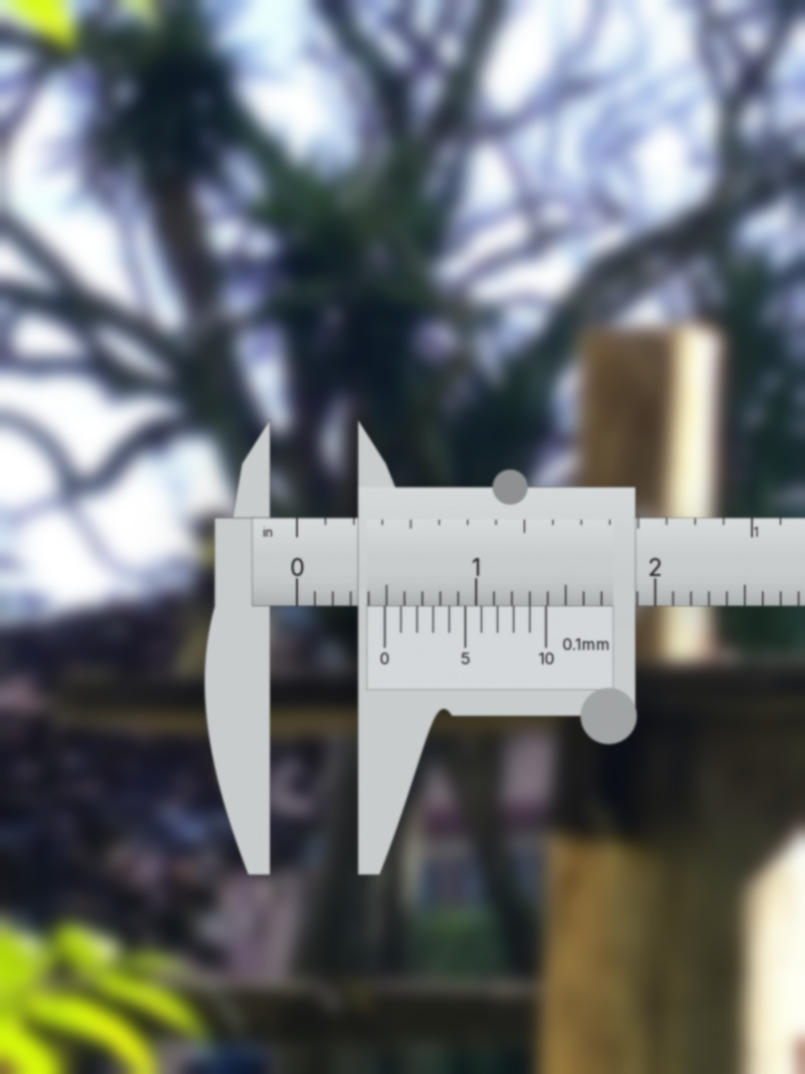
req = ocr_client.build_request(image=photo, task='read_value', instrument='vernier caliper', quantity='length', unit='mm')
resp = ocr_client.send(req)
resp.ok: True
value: 4.9 mm
